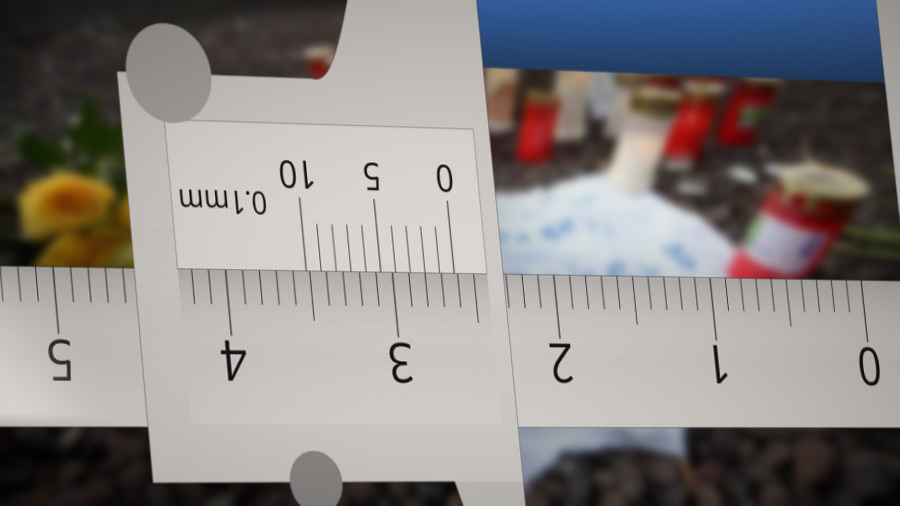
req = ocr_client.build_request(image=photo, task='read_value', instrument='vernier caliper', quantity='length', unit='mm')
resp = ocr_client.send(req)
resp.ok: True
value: 26.2 mm
